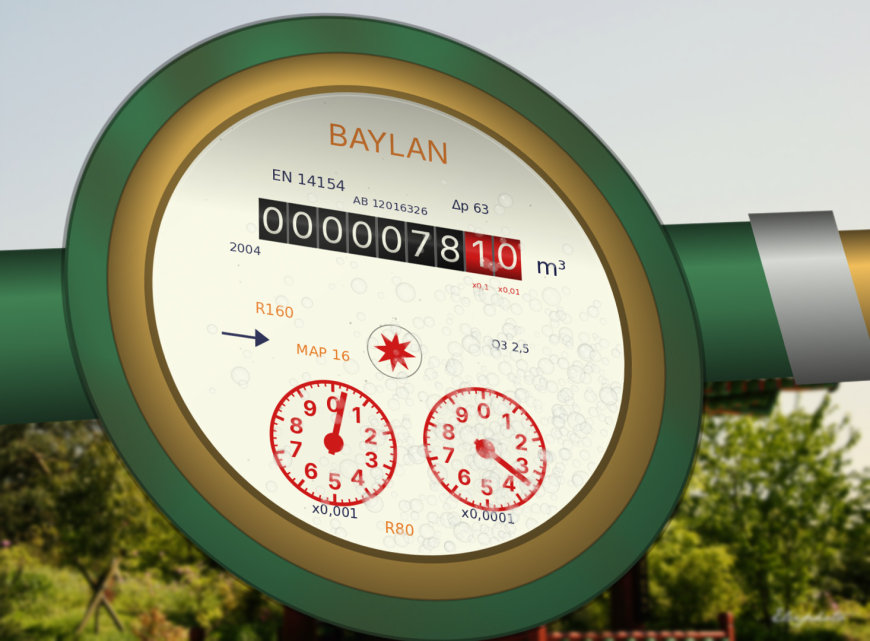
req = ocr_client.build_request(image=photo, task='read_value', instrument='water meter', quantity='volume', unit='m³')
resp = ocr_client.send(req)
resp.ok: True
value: 78.1003 m³
